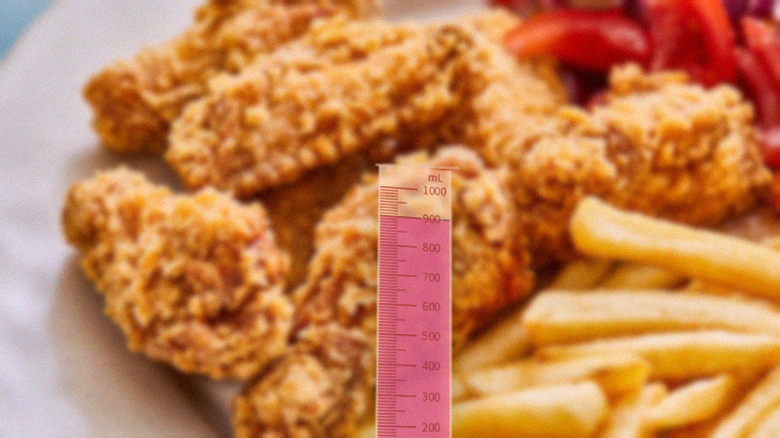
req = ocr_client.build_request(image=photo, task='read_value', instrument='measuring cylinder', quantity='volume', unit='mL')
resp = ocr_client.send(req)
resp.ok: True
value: 900 mL
